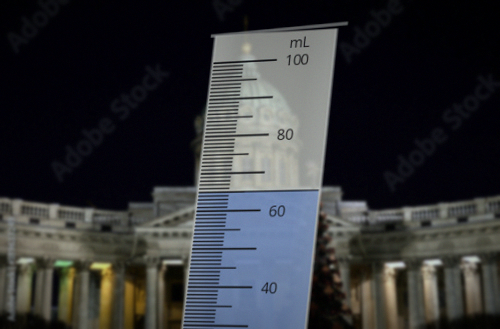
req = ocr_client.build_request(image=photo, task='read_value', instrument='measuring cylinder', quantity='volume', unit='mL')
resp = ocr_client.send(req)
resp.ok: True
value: 65 mL
